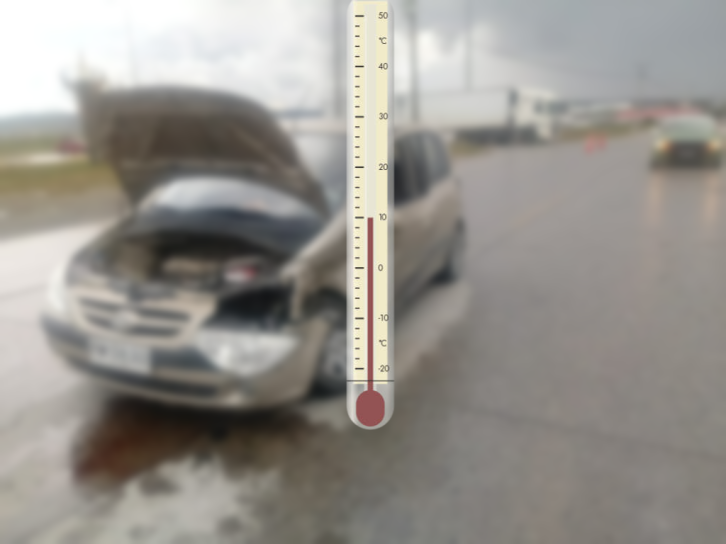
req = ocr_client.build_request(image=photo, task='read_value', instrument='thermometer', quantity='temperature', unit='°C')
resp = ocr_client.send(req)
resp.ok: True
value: 10 °C
